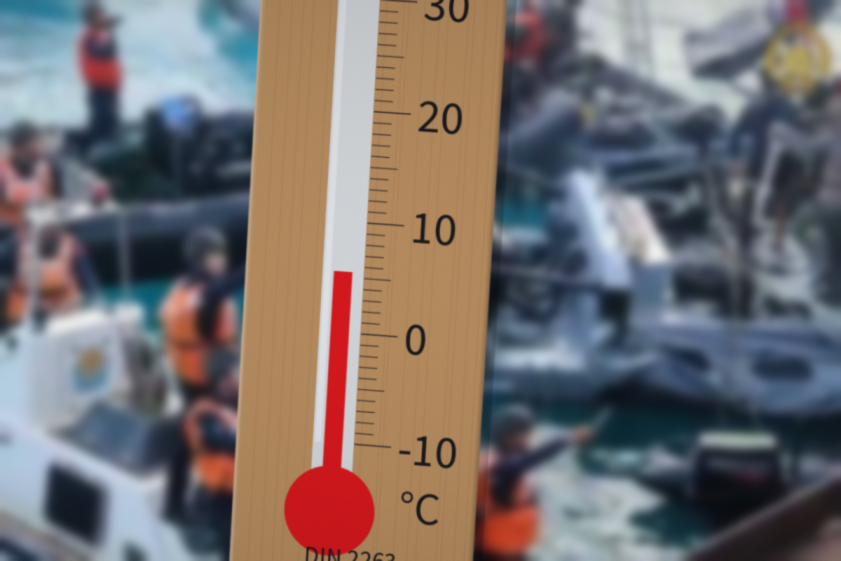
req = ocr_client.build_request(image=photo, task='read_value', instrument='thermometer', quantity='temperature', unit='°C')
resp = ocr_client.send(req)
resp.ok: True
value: 5.5 °C
